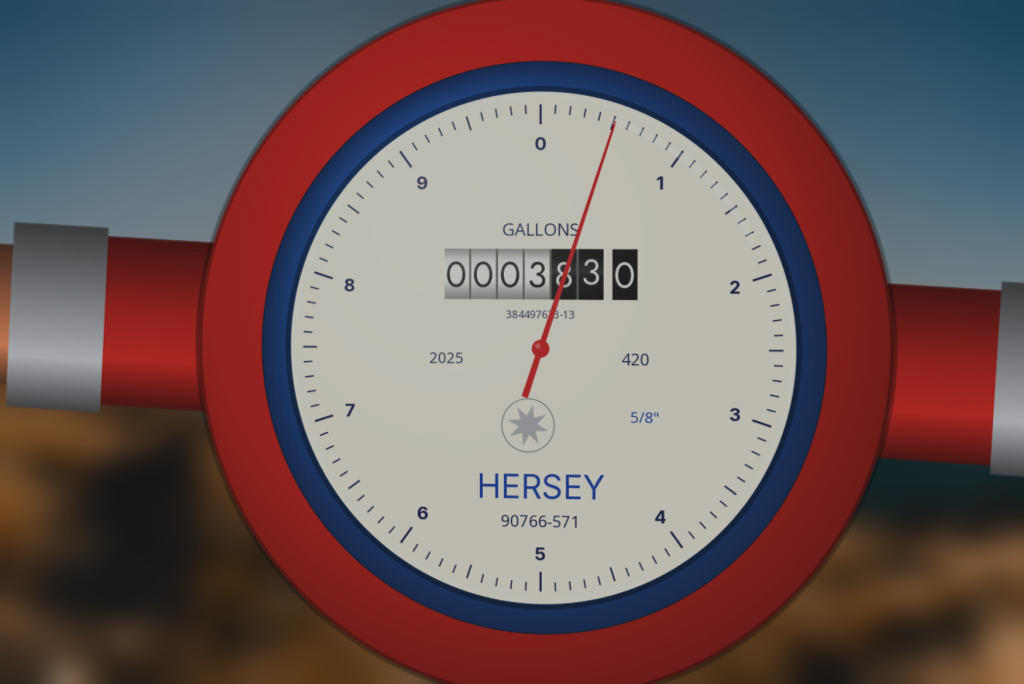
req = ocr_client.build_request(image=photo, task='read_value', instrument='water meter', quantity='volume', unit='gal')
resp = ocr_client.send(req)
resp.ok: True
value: 3830.5 gal
